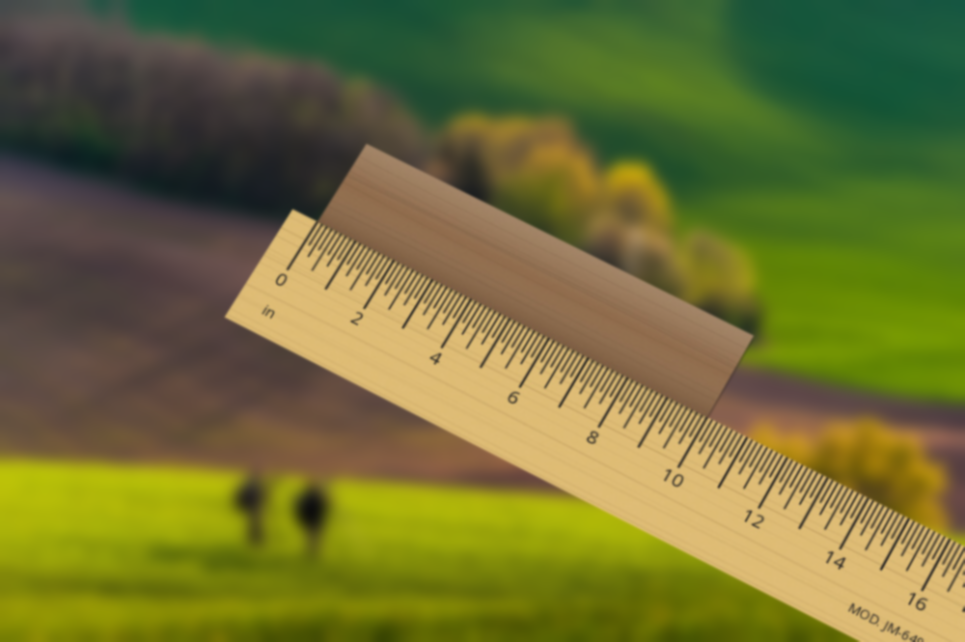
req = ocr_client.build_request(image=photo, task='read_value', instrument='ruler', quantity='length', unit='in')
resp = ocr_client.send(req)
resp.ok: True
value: 10 in
